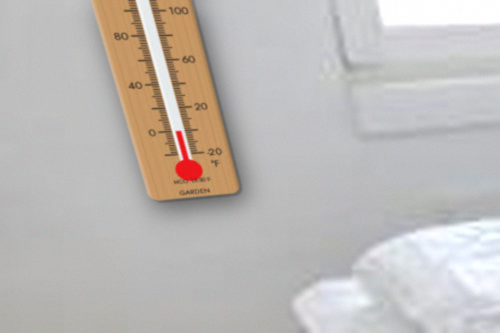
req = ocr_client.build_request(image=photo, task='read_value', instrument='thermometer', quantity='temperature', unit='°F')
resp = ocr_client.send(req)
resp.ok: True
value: 0 °F
